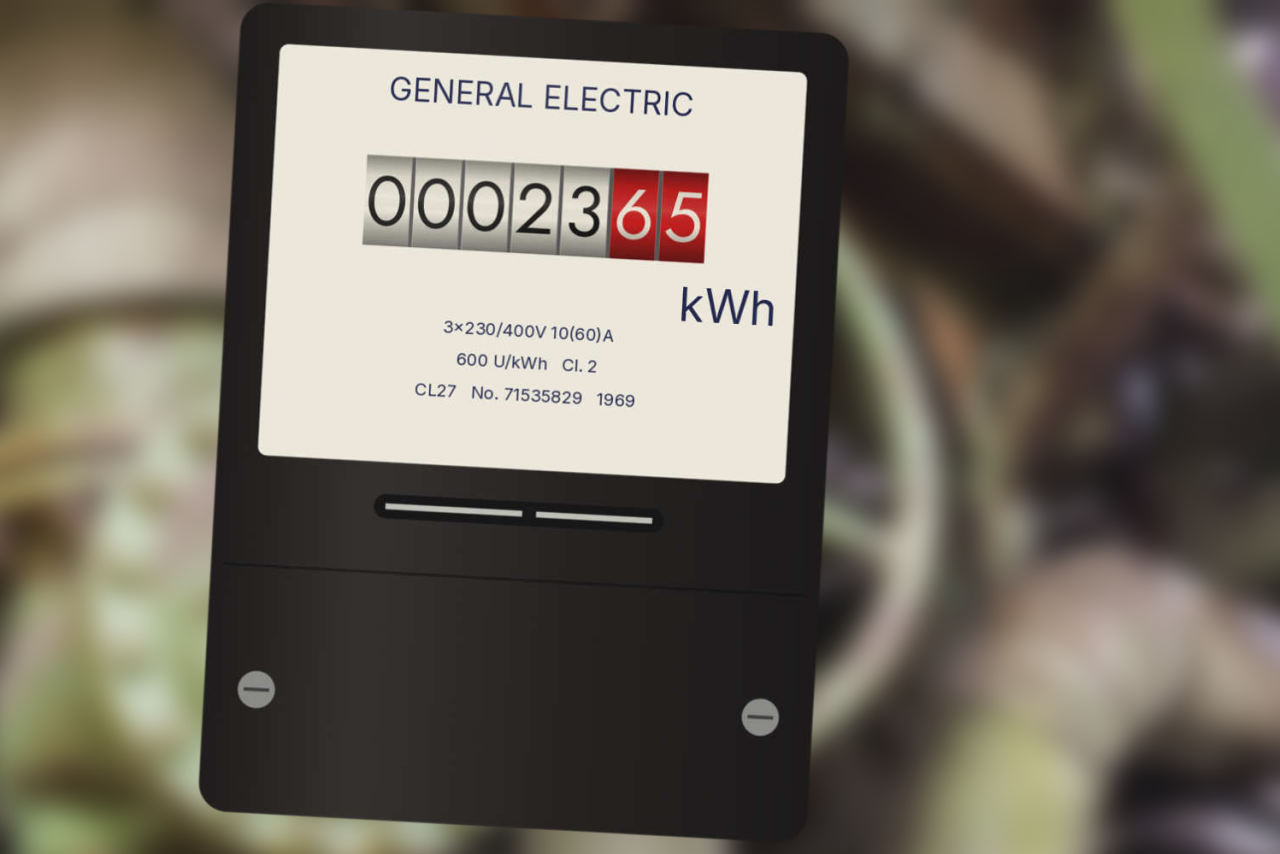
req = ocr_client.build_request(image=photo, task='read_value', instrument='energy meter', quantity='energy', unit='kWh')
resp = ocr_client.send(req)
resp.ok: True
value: 23.65 kWh
